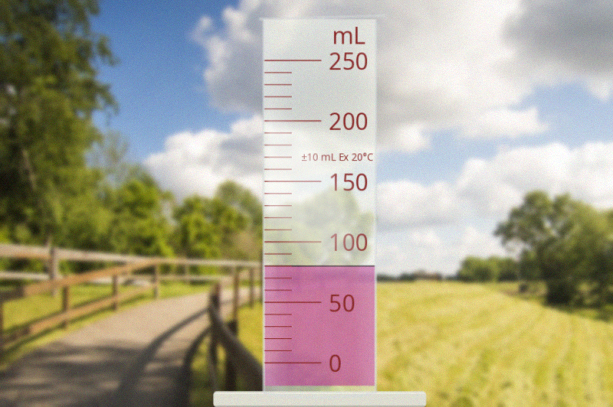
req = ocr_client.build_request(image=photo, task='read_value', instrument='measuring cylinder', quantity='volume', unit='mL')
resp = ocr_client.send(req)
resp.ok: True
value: 80 mL
